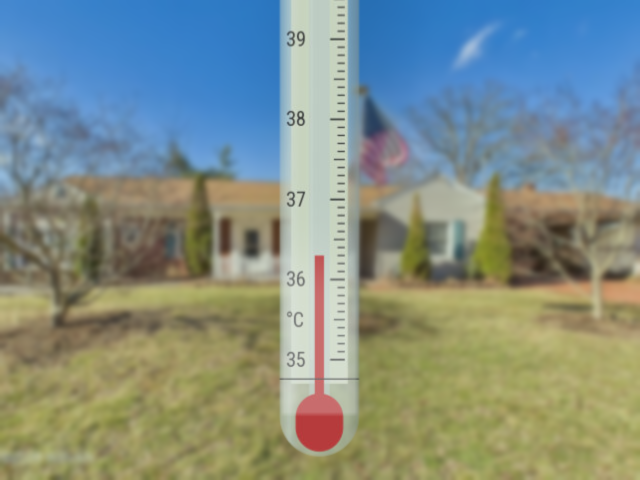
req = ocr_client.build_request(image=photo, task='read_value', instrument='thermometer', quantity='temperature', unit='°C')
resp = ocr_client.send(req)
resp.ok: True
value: 36.3 °C
